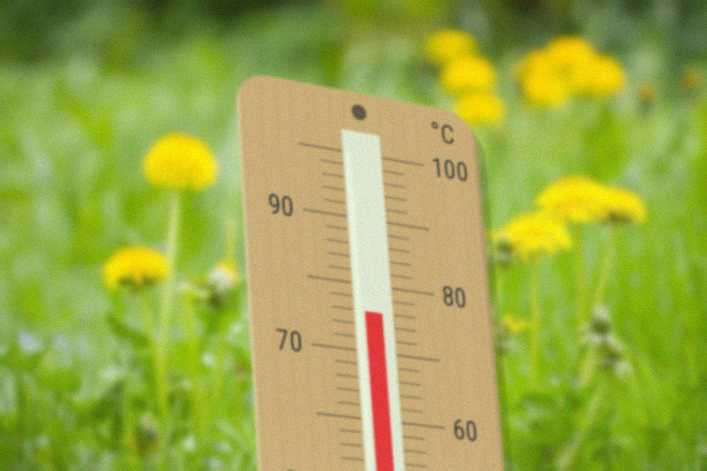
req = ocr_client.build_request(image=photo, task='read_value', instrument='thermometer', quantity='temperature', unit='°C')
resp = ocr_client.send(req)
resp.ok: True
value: 76 °C
